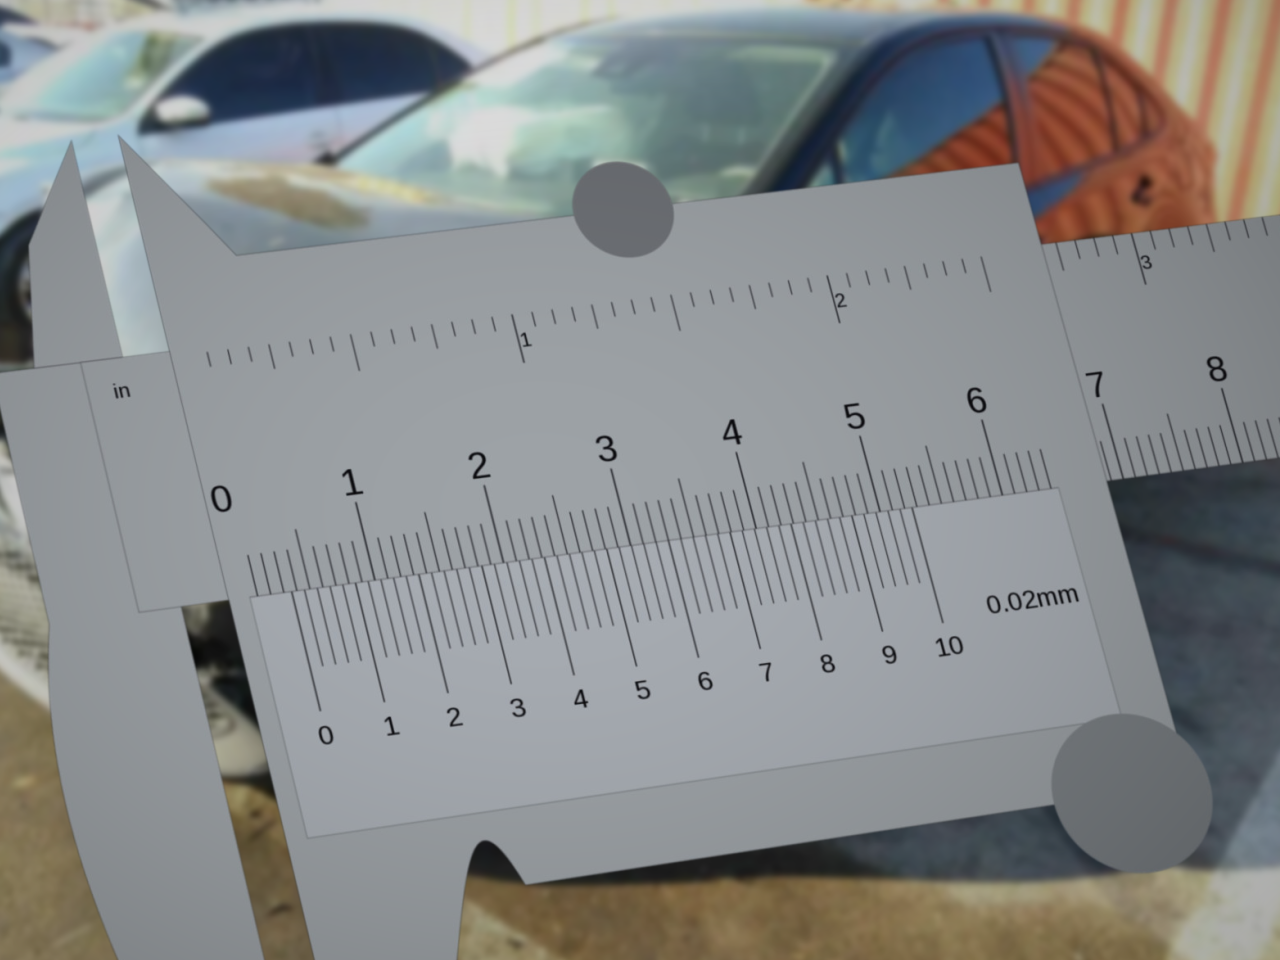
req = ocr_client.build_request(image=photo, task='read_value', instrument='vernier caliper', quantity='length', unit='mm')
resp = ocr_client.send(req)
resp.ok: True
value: 3.6 mm
